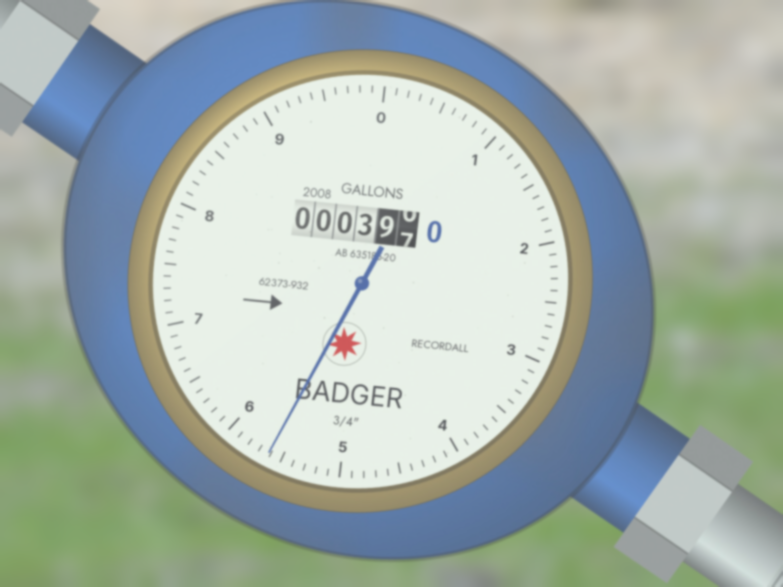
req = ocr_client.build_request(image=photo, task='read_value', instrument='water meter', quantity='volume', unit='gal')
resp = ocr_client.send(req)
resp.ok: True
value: 3965.6 gal
